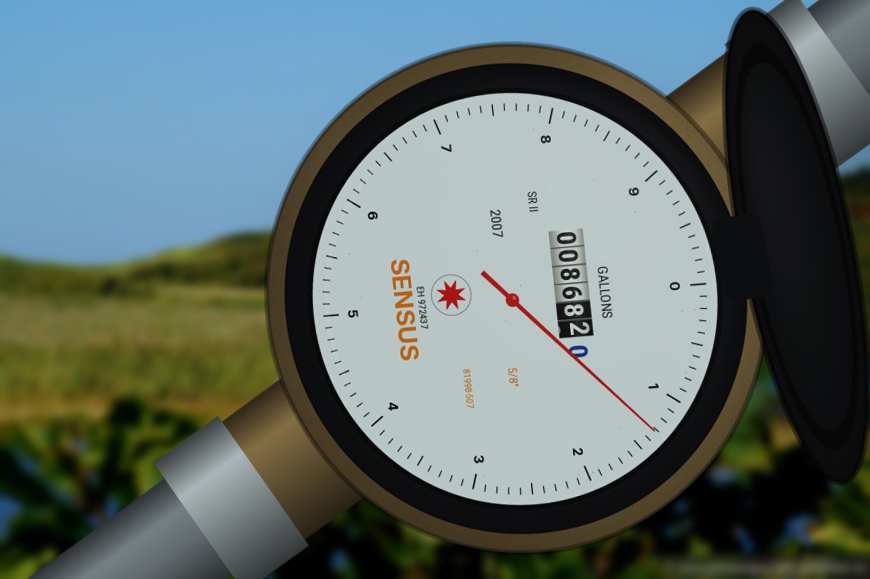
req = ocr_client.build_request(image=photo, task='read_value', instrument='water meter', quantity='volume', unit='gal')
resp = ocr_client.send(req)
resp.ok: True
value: 86821.3 gal
